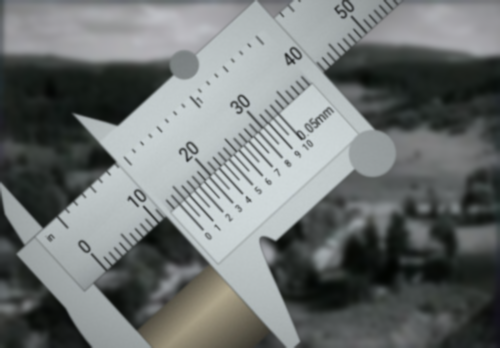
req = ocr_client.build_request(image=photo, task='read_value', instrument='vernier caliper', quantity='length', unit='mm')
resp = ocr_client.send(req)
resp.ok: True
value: 14.0 mm
